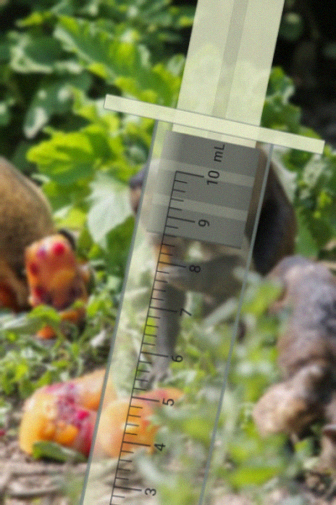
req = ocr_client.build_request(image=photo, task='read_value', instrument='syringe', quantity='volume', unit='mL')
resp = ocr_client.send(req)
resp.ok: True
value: 8.6 mL
